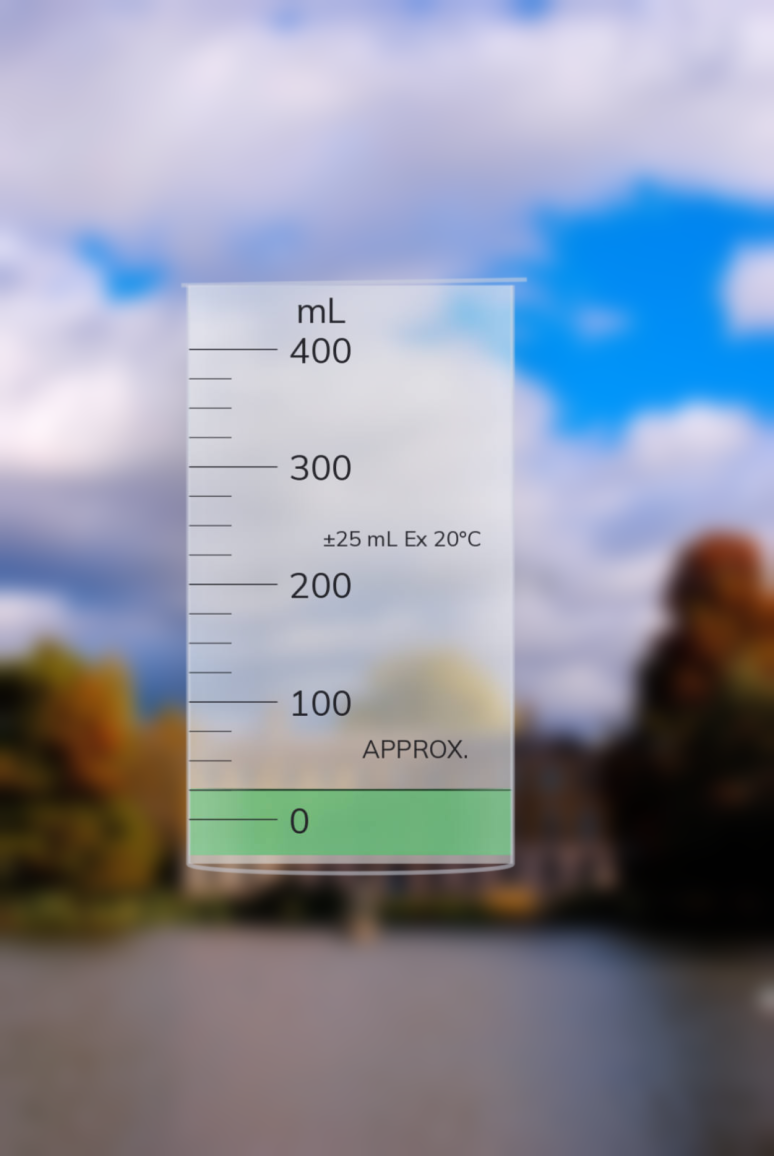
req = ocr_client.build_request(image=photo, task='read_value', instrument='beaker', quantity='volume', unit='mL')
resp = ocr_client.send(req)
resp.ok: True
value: 25 mL
